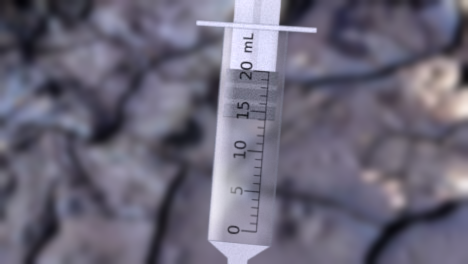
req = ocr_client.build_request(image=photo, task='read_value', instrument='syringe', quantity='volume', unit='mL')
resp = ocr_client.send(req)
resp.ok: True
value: 14 mL
